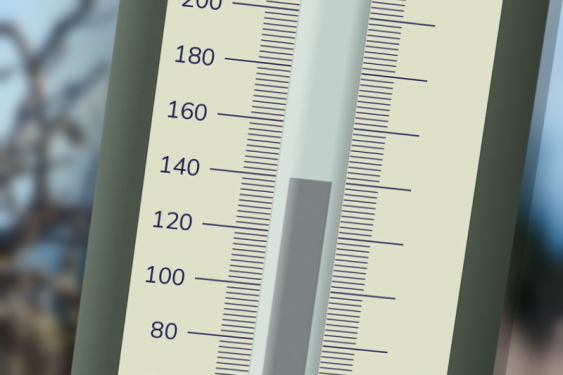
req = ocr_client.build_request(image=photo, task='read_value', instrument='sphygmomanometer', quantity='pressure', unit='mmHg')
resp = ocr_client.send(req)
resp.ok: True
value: 140 mmHg
